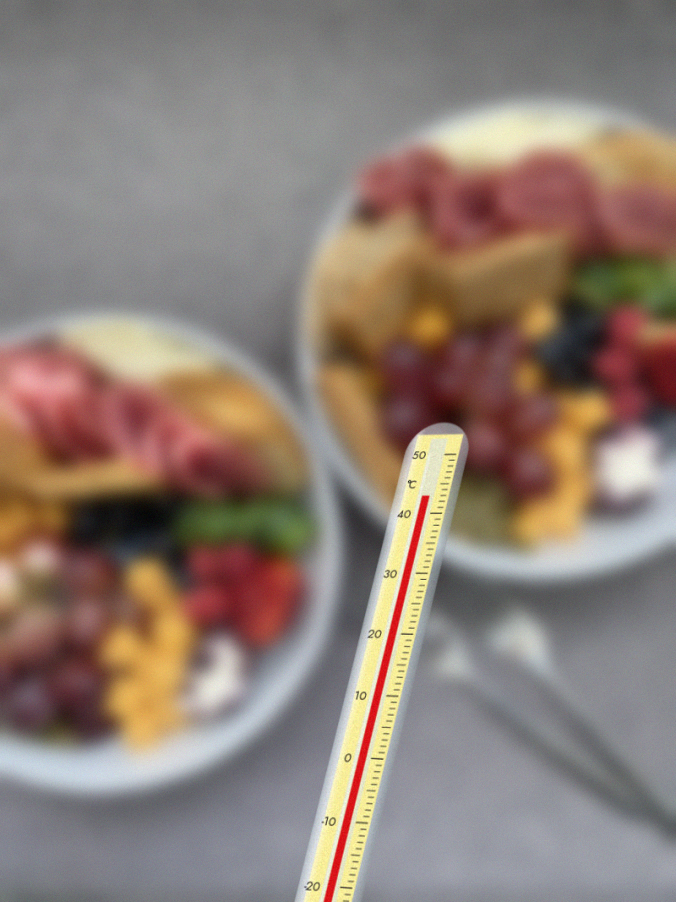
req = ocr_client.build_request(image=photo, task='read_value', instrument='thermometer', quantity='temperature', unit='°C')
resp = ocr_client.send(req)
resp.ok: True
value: 43 °C
